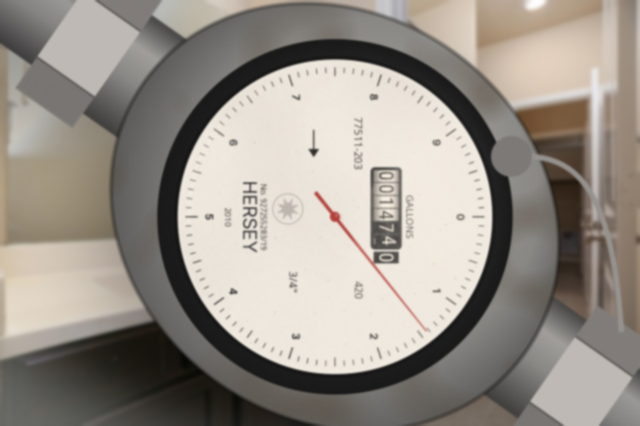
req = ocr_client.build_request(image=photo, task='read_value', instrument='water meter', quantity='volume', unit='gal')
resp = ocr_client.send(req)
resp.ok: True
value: 14741.4 gal
